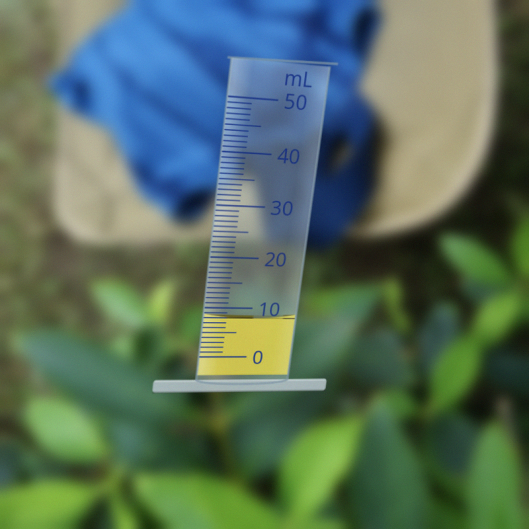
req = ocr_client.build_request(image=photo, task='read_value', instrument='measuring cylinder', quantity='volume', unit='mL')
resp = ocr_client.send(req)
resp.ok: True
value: 8 mL
